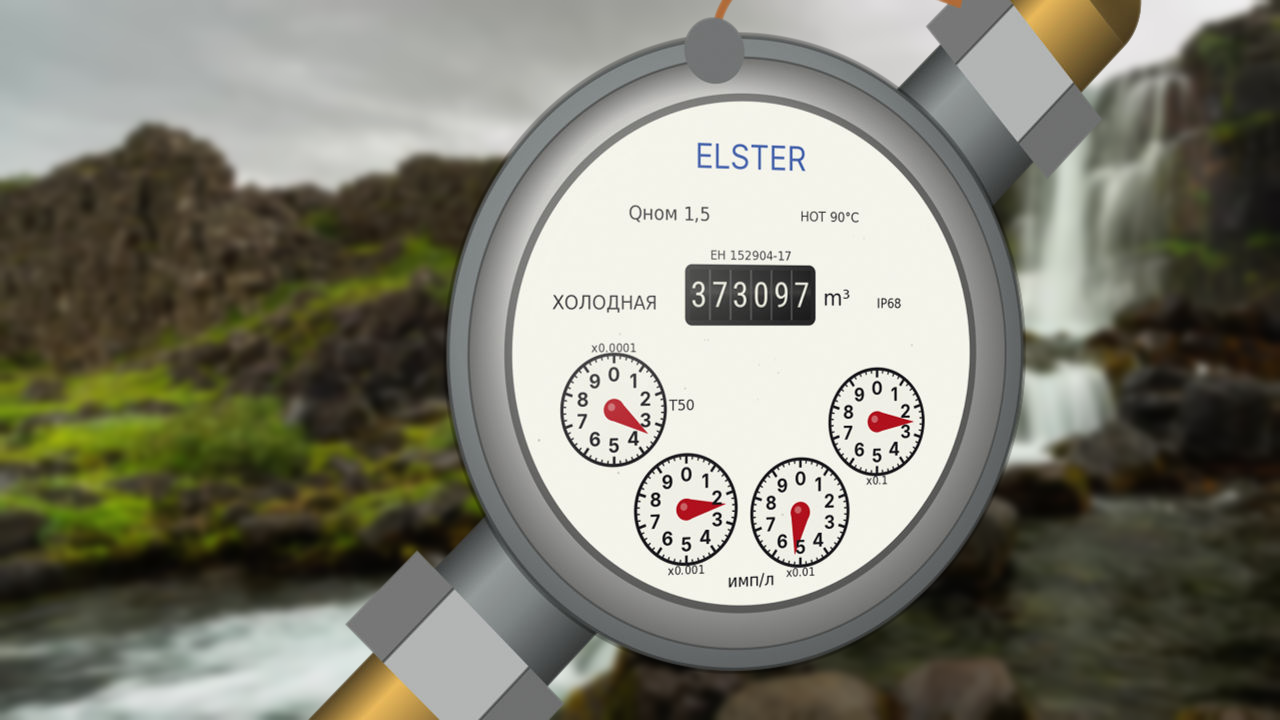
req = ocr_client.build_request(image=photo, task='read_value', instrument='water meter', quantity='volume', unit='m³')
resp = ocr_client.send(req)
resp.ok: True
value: 373097.2523 m³
